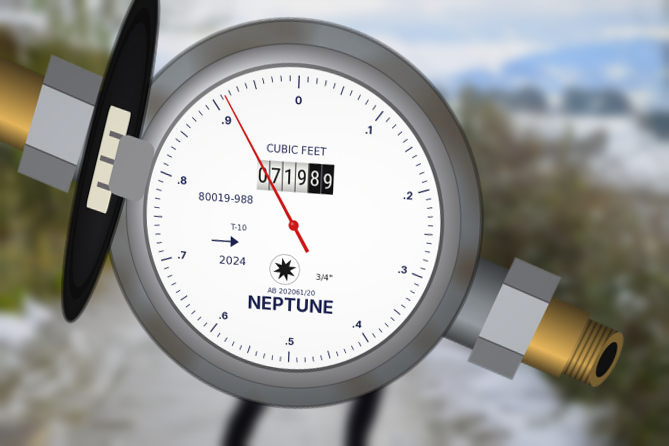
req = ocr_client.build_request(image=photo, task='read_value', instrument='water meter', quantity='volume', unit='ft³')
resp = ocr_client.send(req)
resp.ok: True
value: 71988.91 ft³
